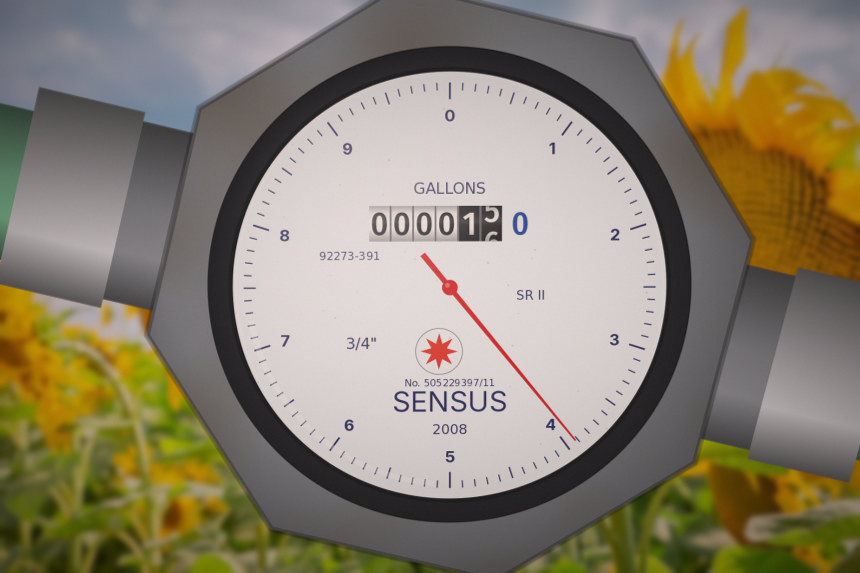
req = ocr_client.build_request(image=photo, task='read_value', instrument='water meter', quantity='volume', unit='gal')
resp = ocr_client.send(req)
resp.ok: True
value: 153.9 gal
